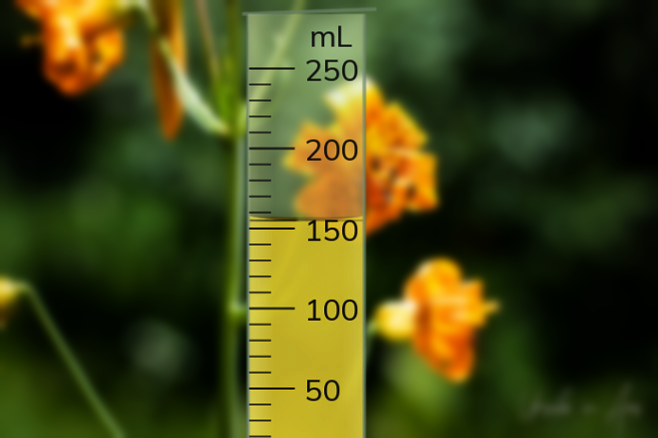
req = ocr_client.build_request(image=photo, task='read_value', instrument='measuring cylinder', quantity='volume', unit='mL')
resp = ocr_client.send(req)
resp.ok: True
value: 155 mL
